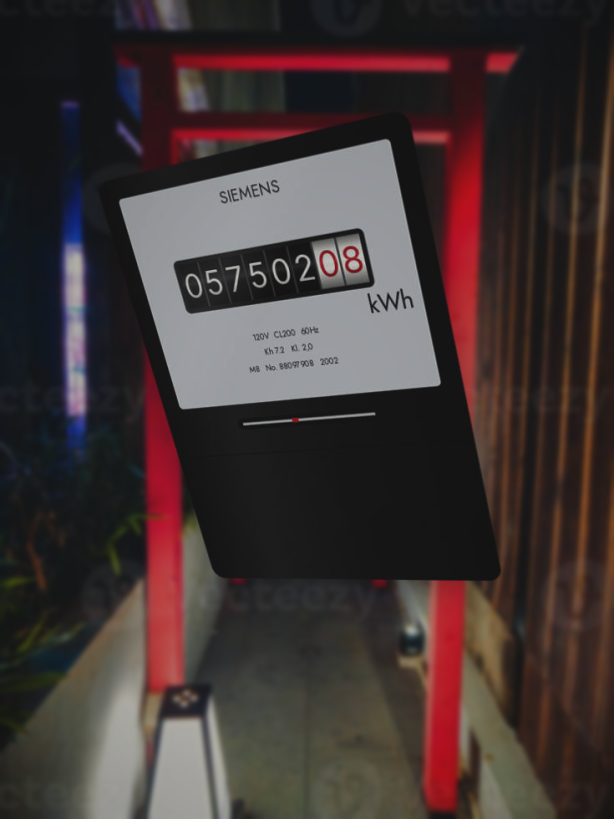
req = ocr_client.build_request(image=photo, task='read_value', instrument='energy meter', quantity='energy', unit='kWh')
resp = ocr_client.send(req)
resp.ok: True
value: 57502.08 kWh
